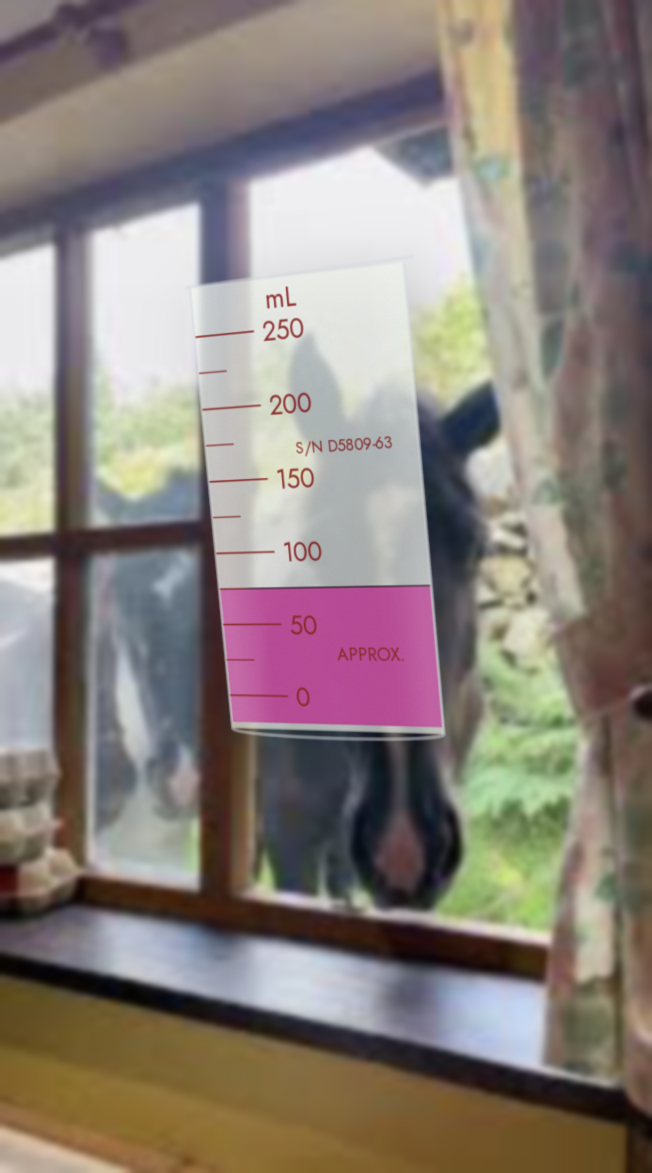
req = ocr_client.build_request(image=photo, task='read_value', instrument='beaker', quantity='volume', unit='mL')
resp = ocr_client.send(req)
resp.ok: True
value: 75 mL
